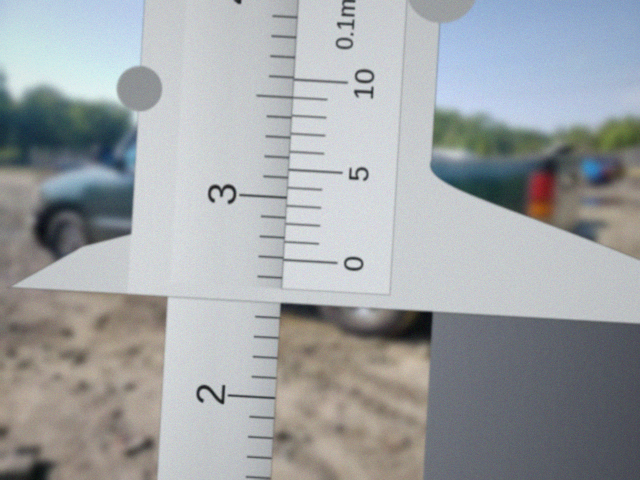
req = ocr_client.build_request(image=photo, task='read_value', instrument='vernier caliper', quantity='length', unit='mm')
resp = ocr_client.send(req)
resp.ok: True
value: 26.9 mm
